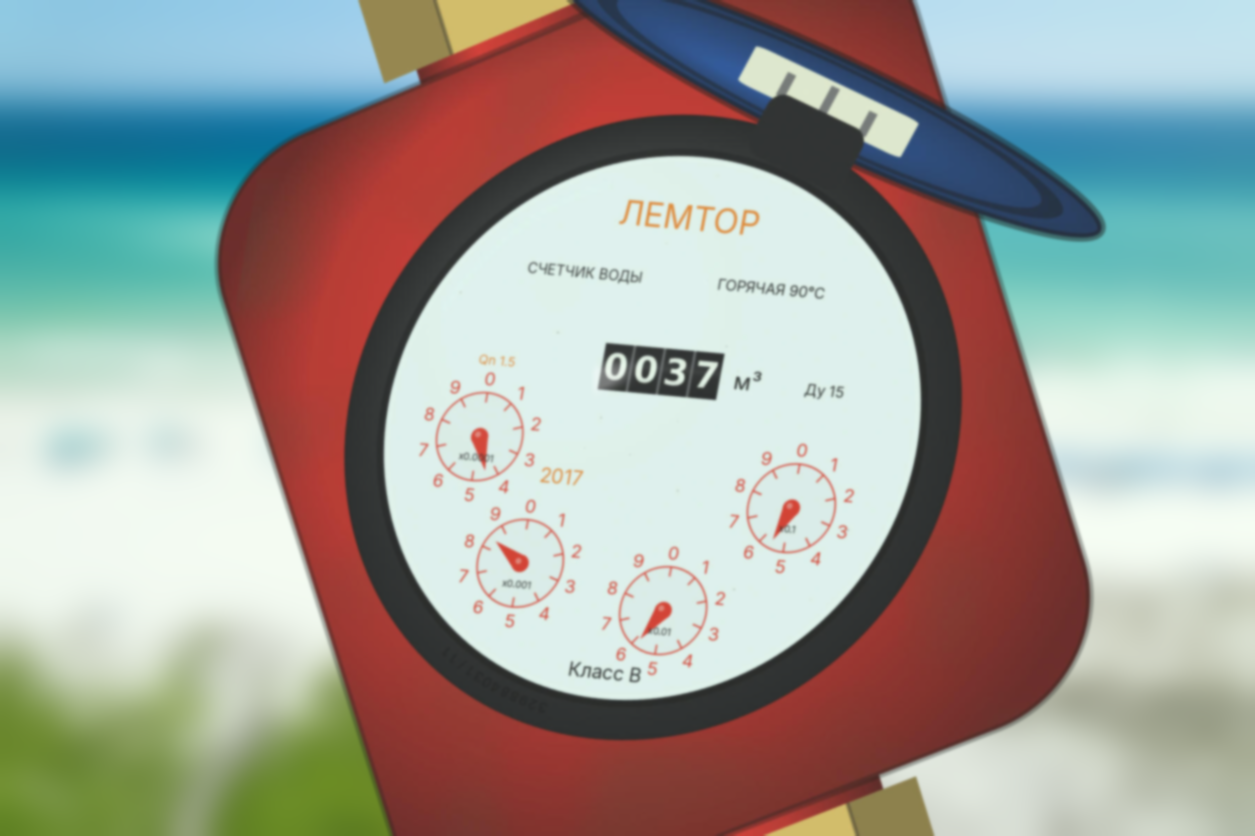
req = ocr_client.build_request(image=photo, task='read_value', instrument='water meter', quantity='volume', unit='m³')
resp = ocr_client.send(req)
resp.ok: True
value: 37.5584 m³
